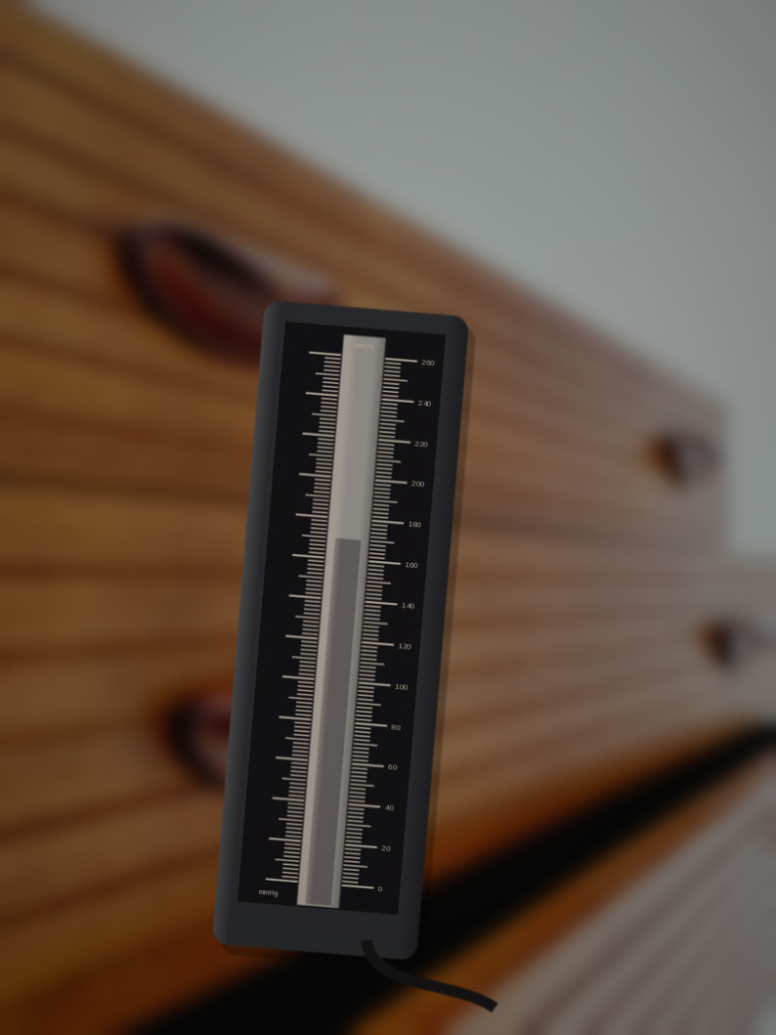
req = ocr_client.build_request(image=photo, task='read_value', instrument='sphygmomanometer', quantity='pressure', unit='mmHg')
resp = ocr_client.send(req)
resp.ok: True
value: 170 mmHg
